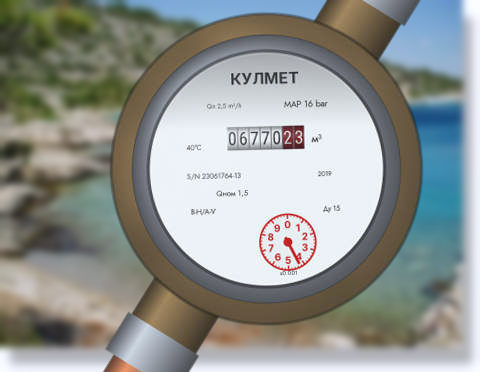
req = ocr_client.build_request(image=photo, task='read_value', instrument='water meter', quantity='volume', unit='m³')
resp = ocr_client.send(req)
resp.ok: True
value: 6770.234 m³
